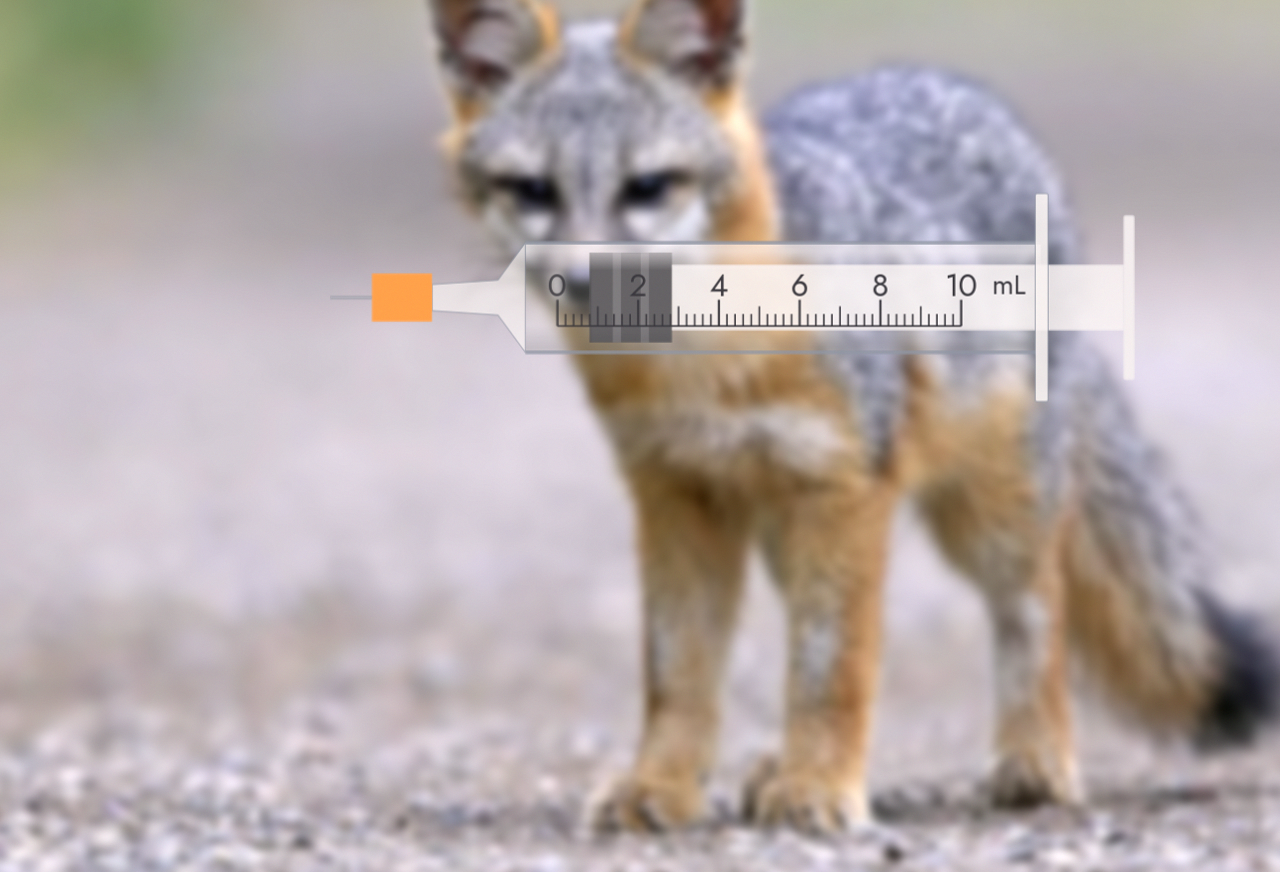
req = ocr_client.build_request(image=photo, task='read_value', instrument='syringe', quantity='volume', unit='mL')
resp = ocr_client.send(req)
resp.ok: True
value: 0.8 mL
